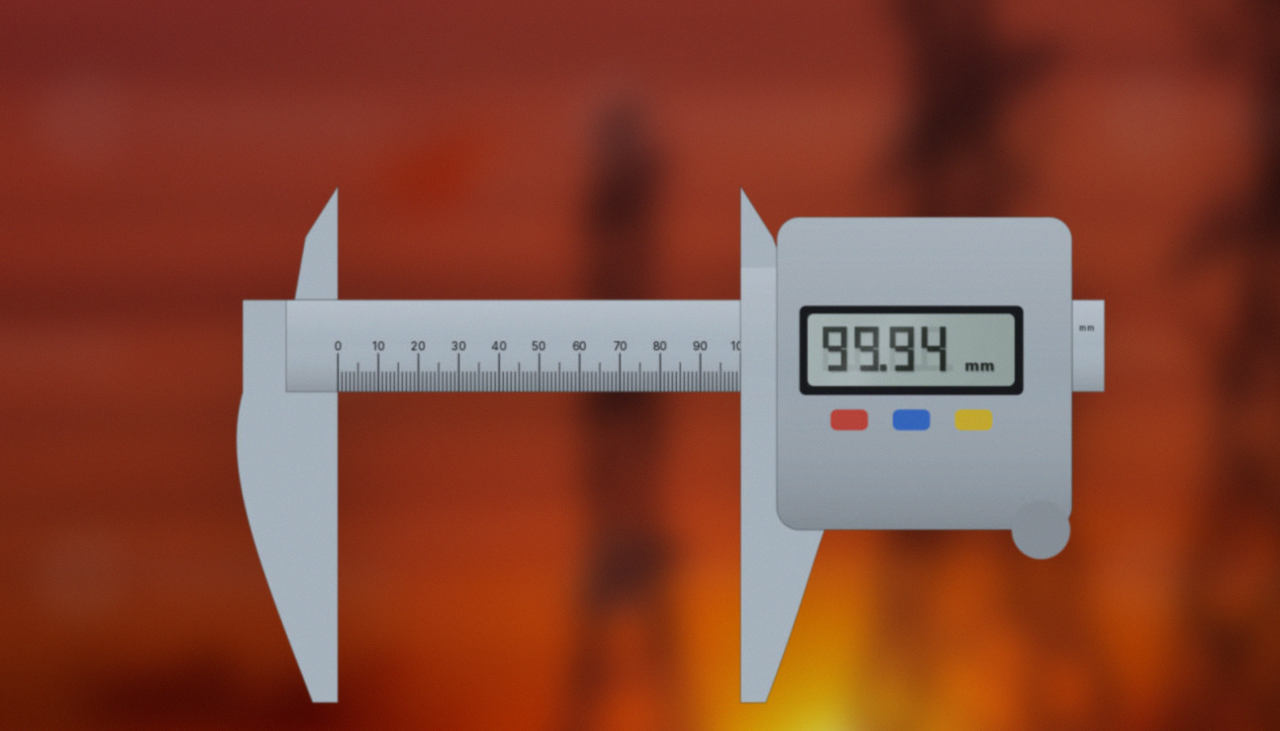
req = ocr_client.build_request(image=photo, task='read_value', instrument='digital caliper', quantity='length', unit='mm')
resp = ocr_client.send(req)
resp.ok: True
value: 99.94 mm
